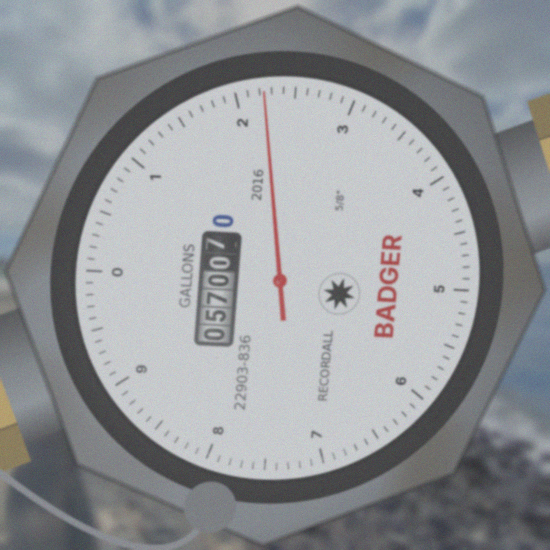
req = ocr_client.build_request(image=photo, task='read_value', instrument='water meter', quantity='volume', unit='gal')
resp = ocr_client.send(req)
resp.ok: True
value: 570072.2 gal
